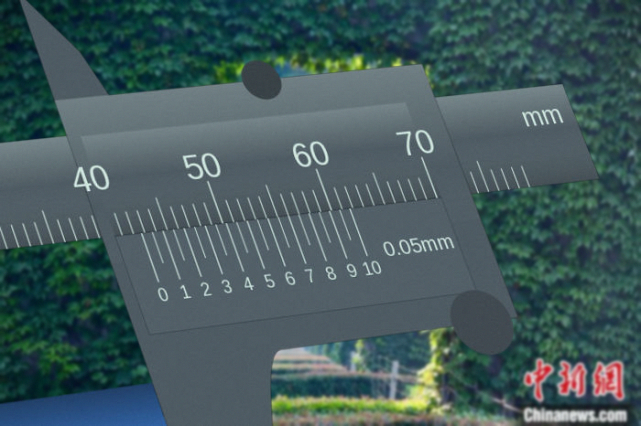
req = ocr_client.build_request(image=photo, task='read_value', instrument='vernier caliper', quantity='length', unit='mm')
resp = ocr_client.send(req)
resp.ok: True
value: 42.7 mm
